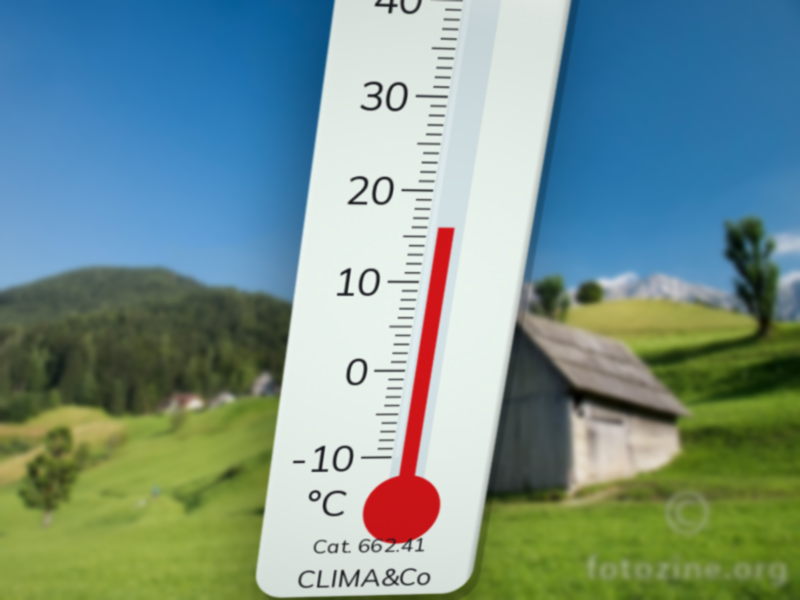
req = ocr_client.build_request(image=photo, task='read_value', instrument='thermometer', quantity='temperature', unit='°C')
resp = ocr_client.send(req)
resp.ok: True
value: 16 °C
